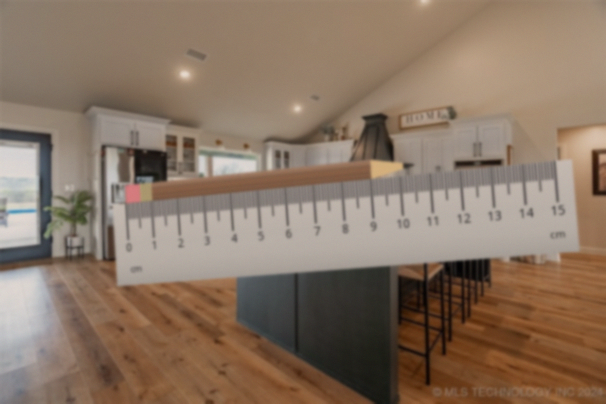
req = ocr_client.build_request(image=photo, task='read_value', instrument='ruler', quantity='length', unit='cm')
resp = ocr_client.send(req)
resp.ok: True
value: 10.5 cm
